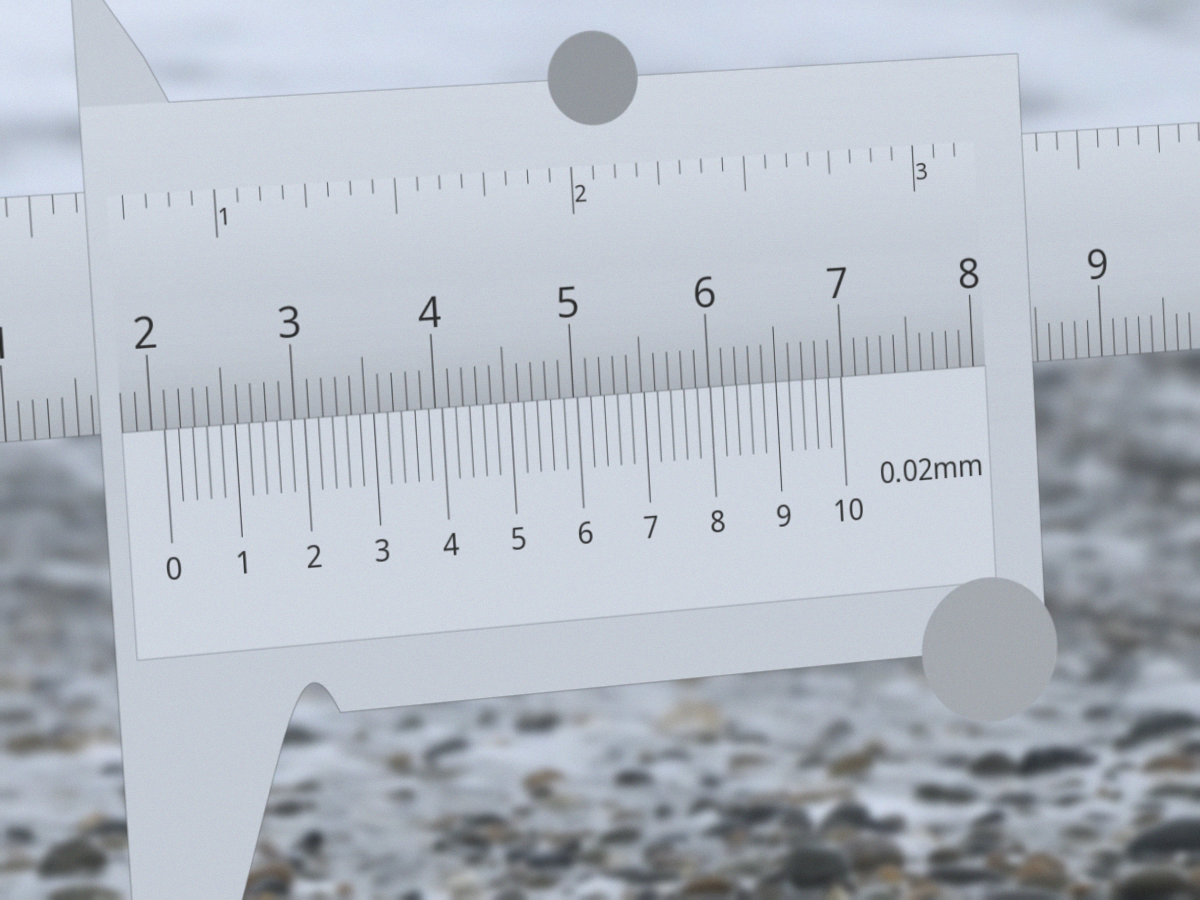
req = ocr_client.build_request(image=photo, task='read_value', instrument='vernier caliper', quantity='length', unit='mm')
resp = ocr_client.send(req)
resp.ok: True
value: 20.9 mm
